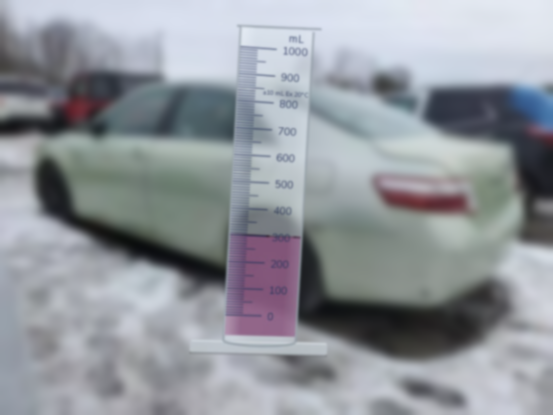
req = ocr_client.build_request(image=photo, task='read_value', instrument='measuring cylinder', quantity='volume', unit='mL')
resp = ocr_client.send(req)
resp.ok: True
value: 300 mL
